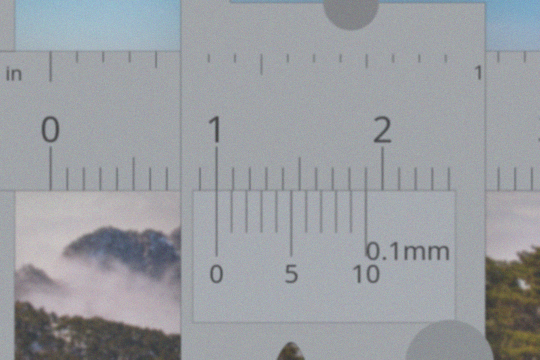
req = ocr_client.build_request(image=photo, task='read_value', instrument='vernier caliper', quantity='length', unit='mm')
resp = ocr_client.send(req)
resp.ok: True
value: 10.0 mm
